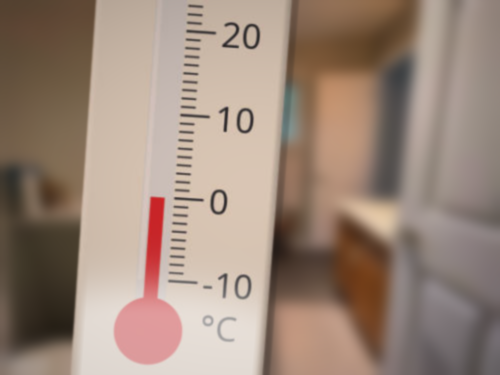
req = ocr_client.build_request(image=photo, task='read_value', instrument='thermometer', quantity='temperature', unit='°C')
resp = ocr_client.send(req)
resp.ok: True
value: 0 °C
